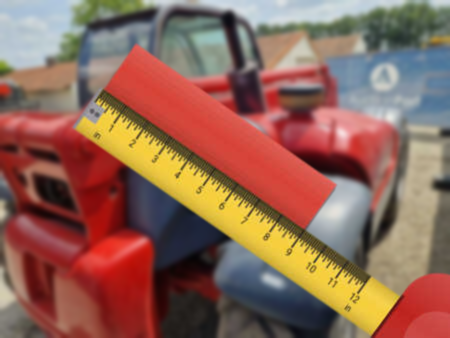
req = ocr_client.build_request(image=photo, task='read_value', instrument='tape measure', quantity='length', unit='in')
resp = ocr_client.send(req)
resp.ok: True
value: 9 in
